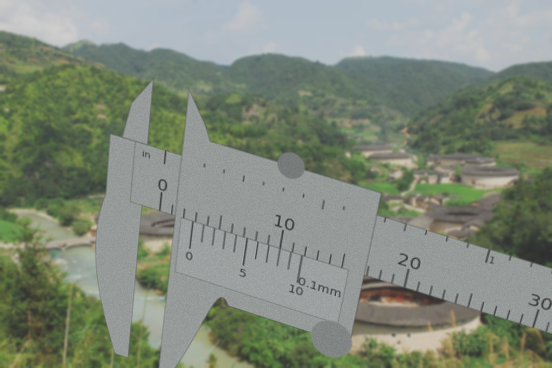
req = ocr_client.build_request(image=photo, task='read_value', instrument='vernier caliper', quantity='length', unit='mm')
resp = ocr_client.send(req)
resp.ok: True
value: 2.8 mm
